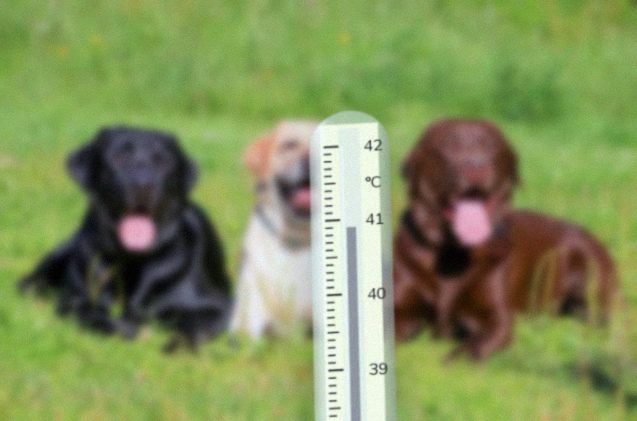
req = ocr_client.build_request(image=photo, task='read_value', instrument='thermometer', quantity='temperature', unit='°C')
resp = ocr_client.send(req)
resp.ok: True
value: 40.9 °C
